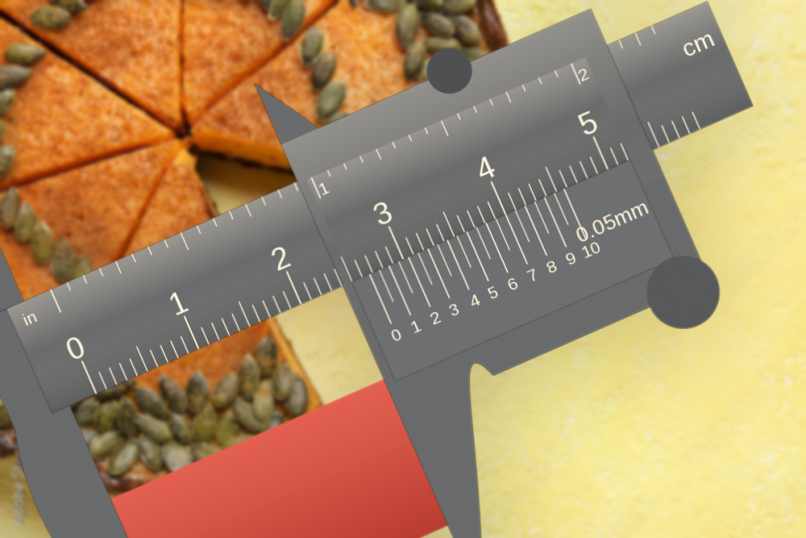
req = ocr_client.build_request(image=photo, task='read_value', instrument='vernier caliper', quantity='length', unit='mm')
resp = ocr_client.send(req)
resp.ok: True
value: 26.7 mm
